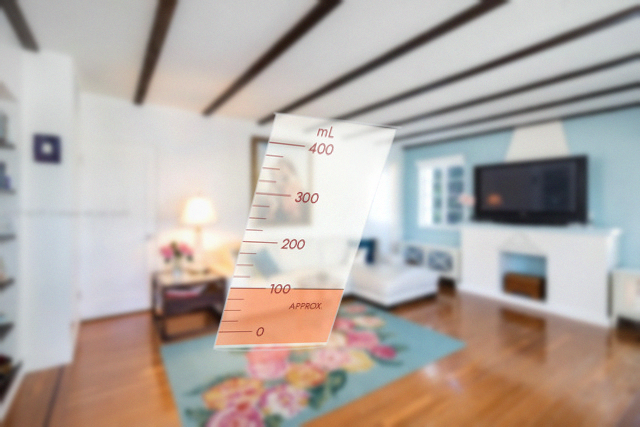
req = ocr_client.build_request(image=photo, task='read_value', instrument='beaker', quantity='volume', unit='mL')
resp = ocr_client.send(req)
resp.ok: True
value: 100 mL
